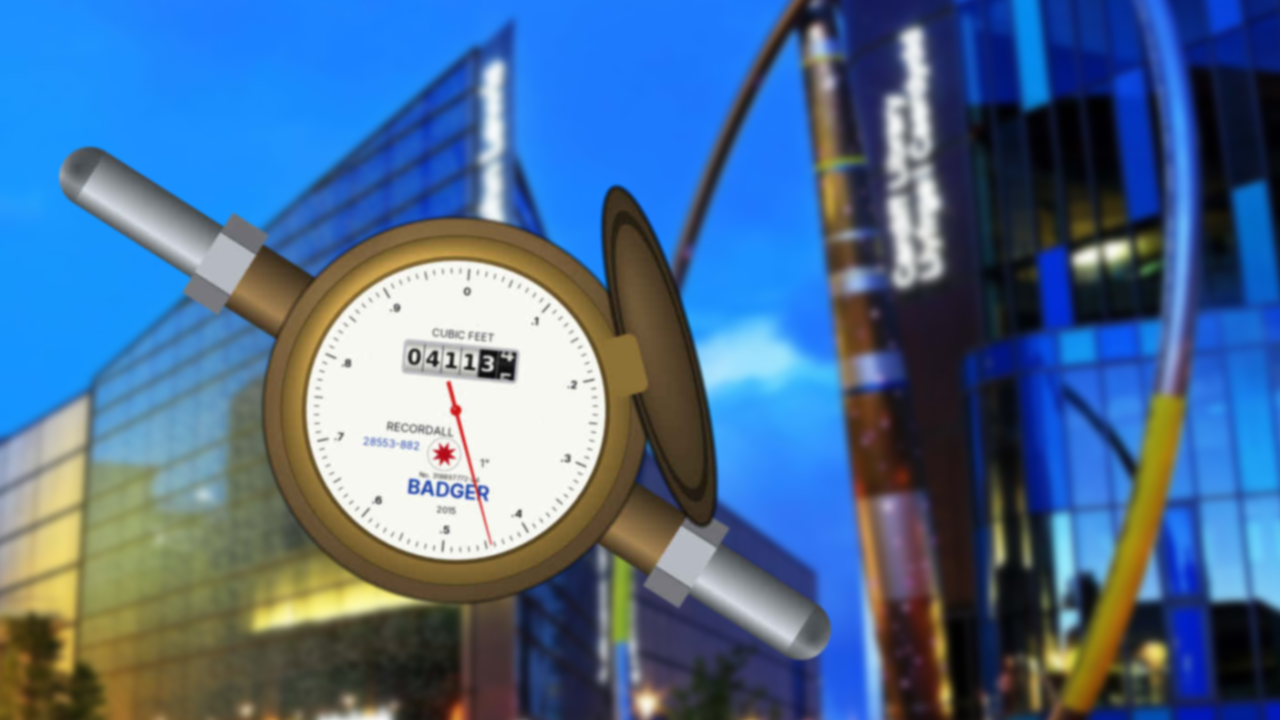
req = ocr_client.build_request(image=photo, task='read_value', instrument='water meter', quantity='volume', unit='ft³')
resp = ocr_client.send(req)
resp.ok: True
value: 41134.44 ft³
